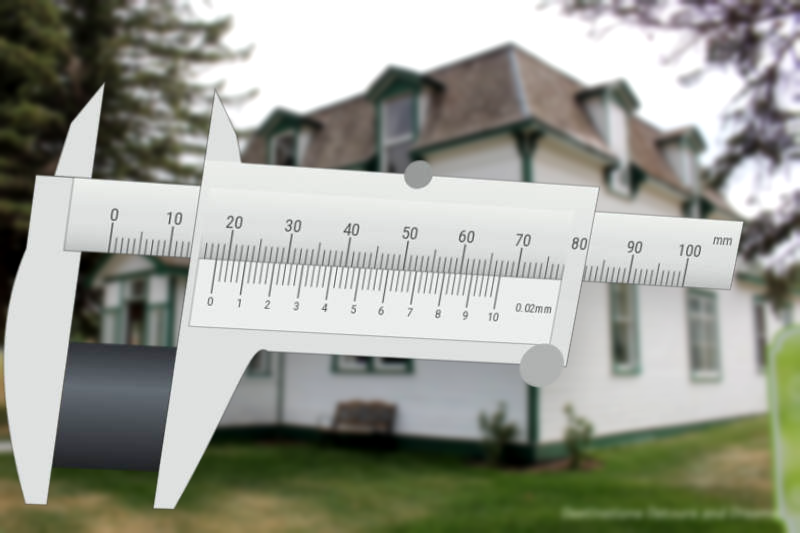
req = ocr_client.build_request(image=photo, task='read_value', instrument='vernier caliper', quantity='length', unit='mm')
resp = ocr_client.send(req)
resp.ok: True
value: 18.0 mm
